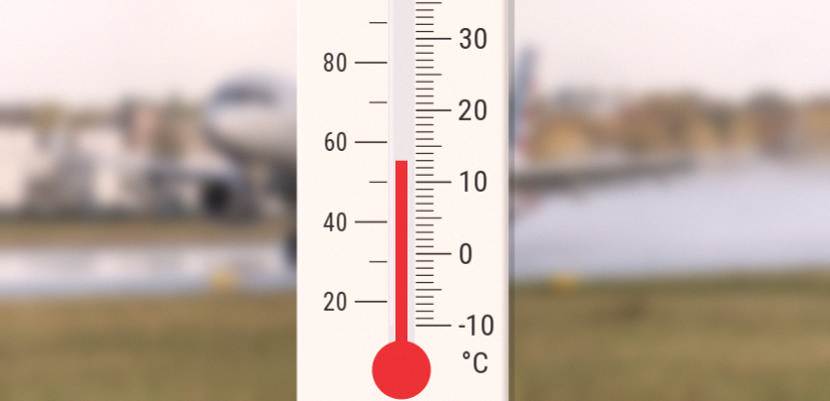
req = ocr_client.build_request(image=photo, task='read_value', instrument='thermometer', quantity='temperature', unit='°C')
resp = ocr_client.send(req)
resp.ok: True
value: 13 °C
